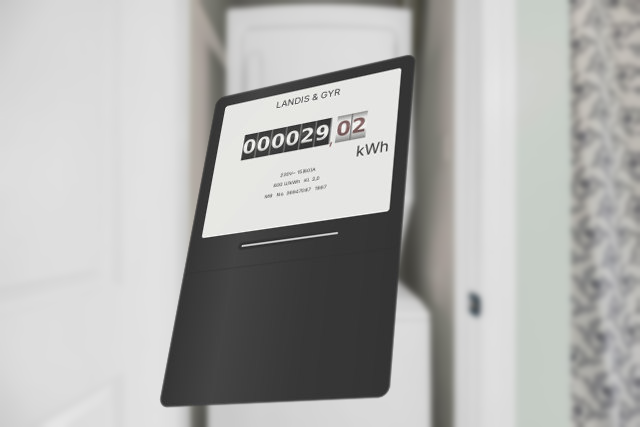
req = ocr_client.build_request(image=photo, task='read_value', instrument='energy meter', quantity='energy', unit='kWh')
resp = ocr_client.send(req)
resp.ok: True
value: 29.02 kWh
